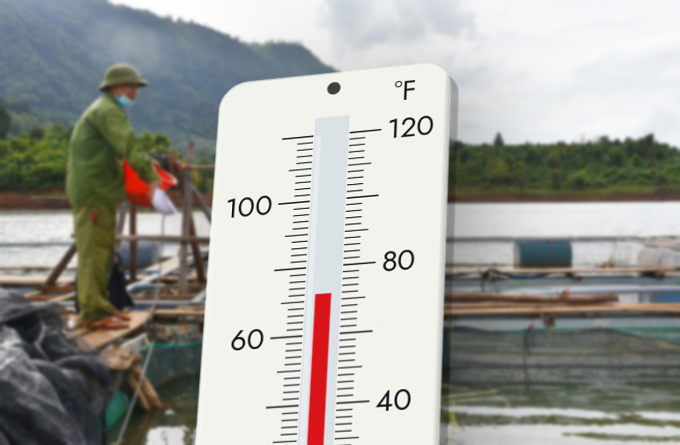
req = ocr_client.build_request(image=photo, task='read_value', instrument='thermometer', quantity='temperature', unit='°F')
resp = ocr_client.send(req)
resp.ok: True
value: 72 °F
